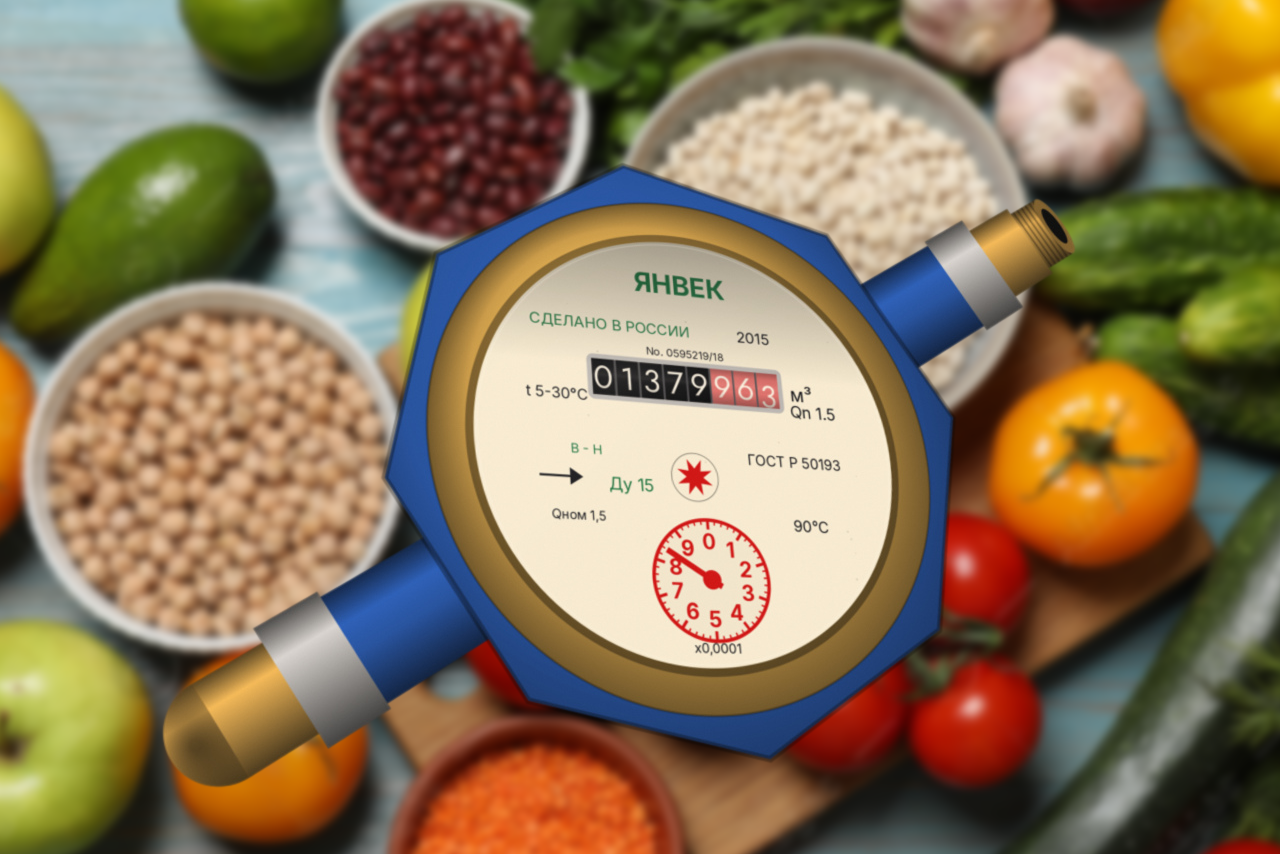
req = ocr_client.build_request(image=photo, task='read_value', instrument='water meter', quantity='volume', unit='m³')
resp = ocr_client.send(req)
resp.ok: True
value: 1379.9628 m³
